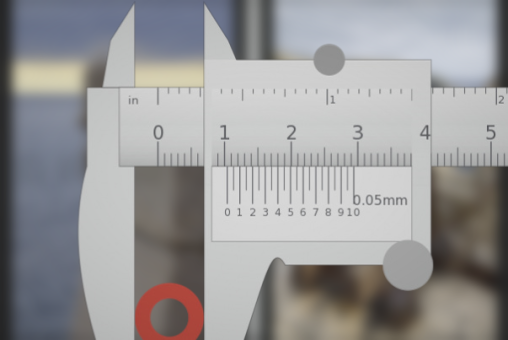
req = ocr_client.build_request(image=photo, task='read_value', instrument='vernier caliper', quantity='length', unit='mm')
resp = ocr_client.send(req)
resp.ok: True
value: 10.4 mm
